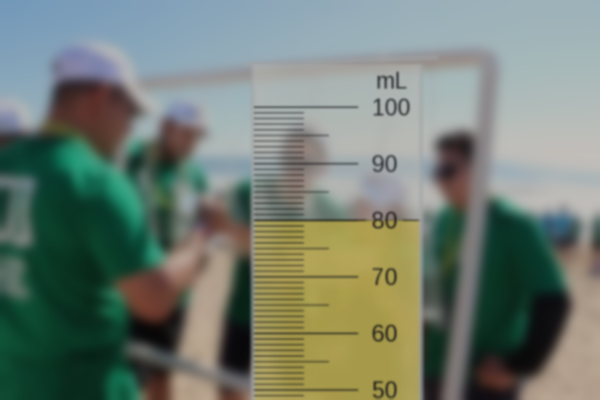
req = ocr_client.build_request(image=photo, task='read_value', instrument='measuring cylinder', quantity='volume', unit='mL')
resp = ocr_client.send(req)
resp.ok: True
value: 80 mL
